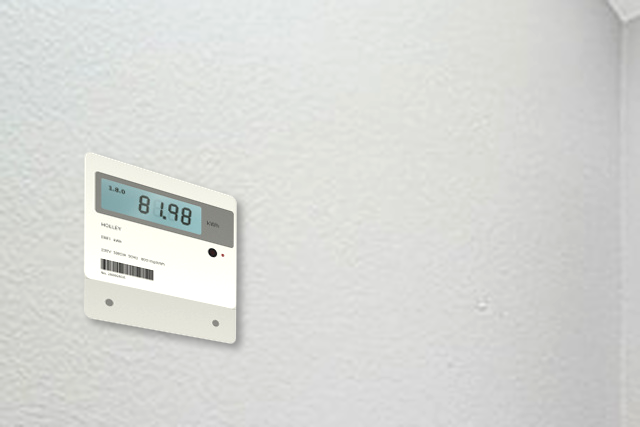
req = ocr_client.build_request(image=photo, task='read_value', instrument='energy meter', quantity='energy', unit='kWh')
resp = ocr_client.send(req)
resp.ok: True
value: 81.98 kWh
